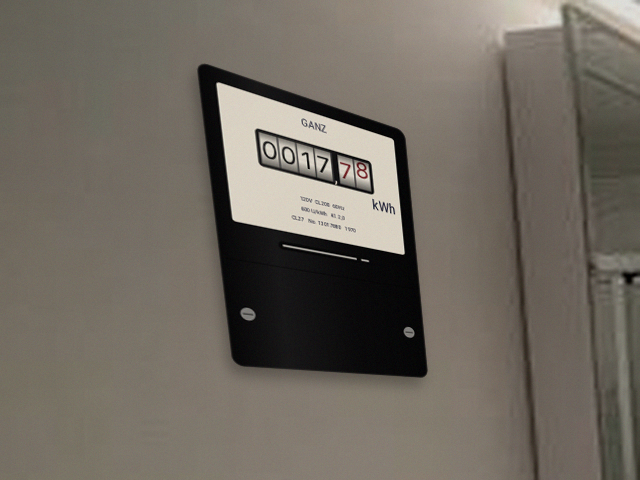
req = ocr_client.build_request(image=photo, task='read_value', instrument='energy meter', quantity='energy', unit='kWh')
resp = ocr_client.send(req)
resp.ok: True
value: 17.78 kWh
